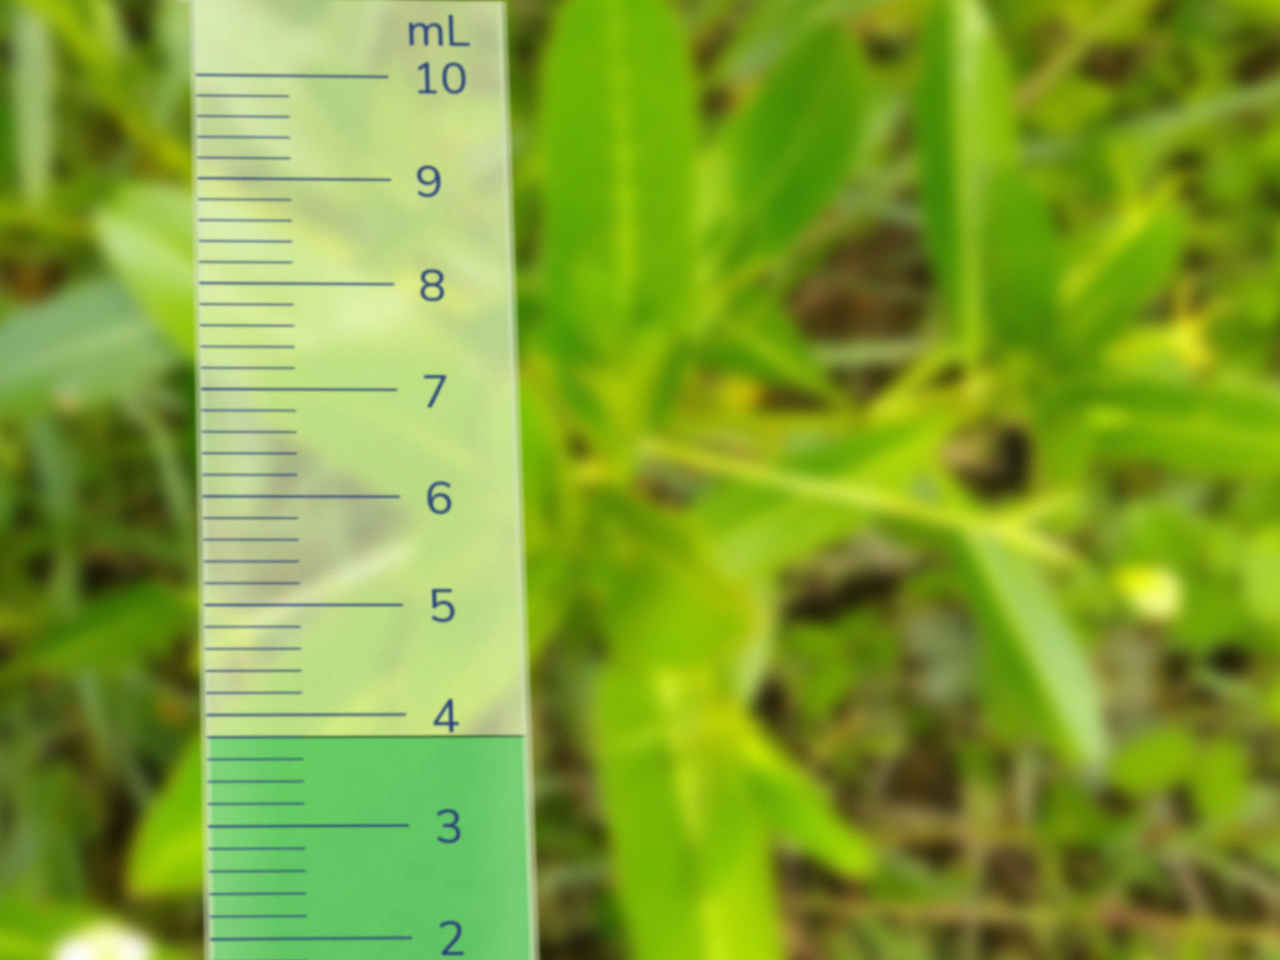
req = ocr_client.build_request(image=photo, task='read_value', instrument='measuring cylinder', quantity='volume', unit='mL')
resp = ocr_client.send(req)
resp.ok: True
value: 3.8 mL
